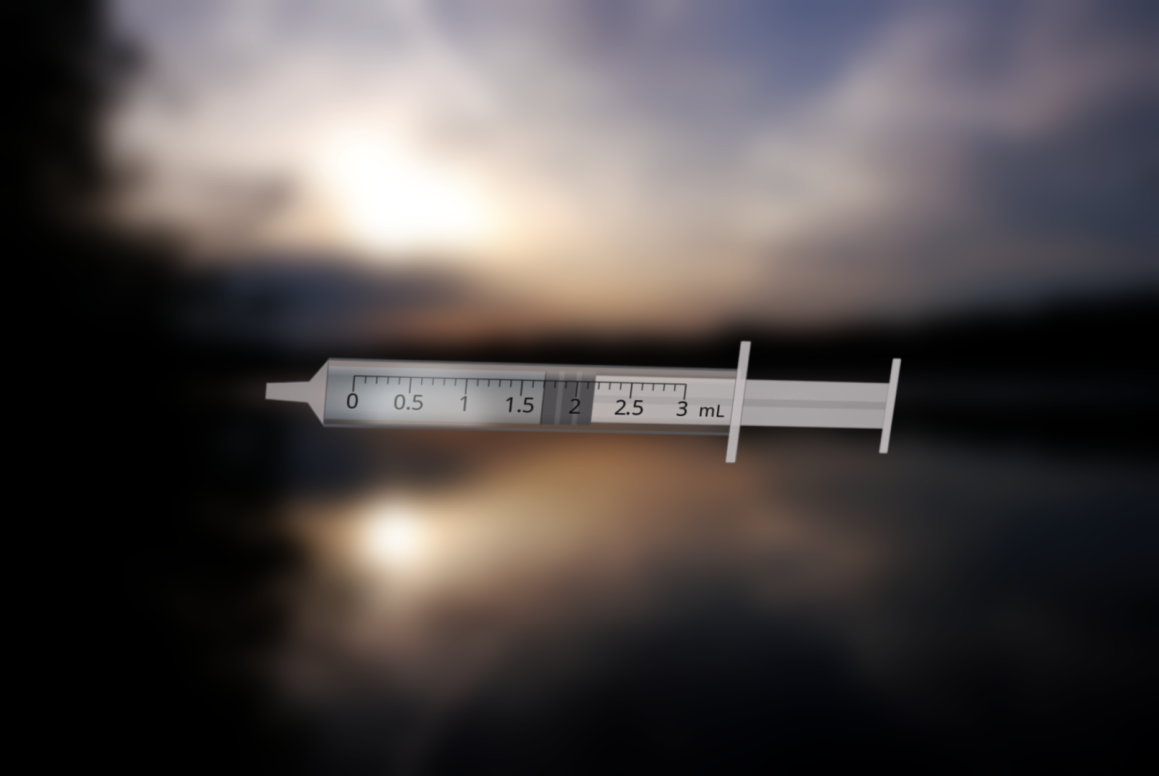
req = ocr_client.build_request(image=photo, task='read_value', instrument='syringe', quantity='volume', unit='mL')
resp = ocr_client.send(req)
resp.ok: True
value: 1.7 mL
